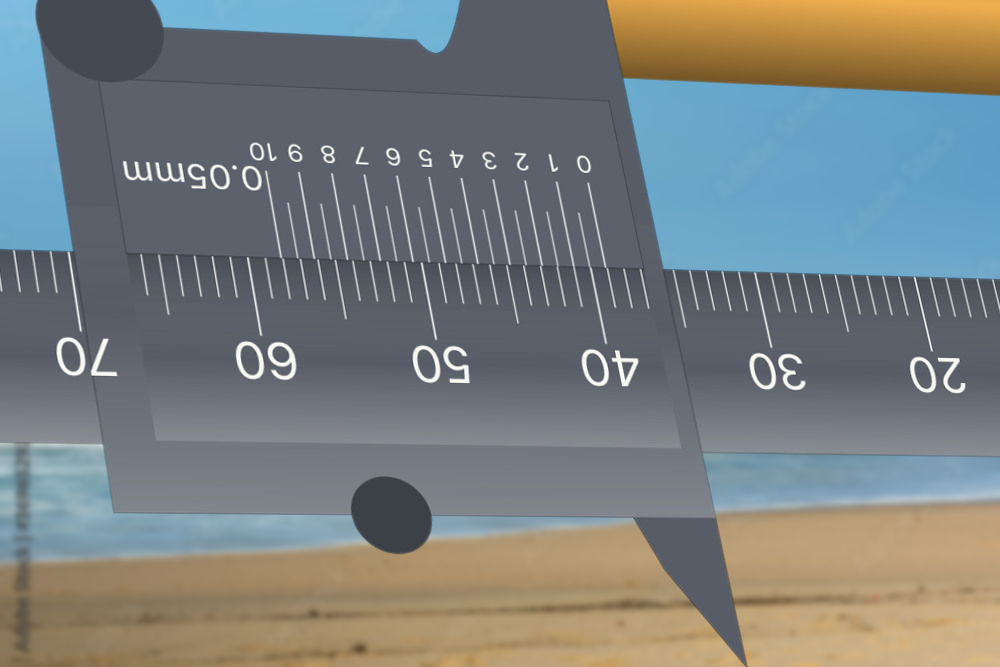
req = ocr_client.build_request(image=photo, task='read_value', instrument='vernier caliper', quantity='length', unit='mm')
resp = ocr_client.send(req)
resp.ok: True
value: 39.1 mm
